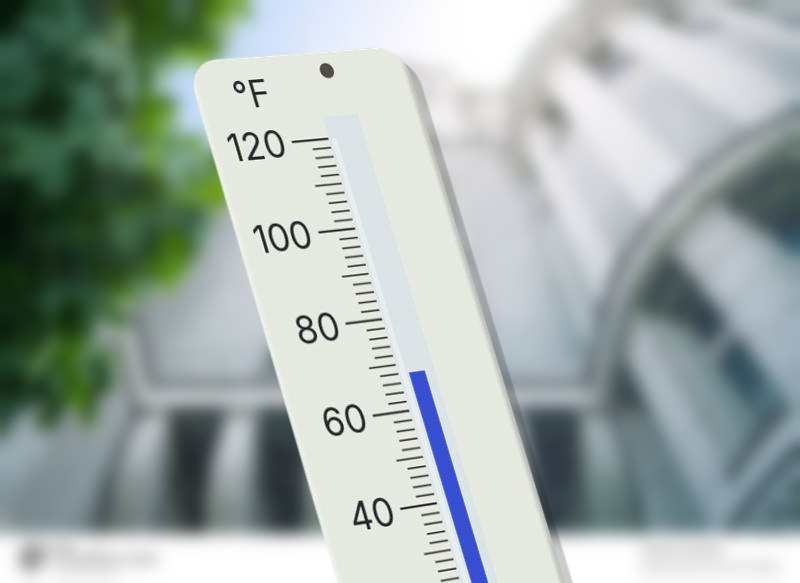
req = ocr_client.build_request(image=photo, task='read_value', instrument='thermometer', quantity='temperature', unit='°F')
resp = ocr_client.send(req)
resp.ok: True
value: 68 °F
